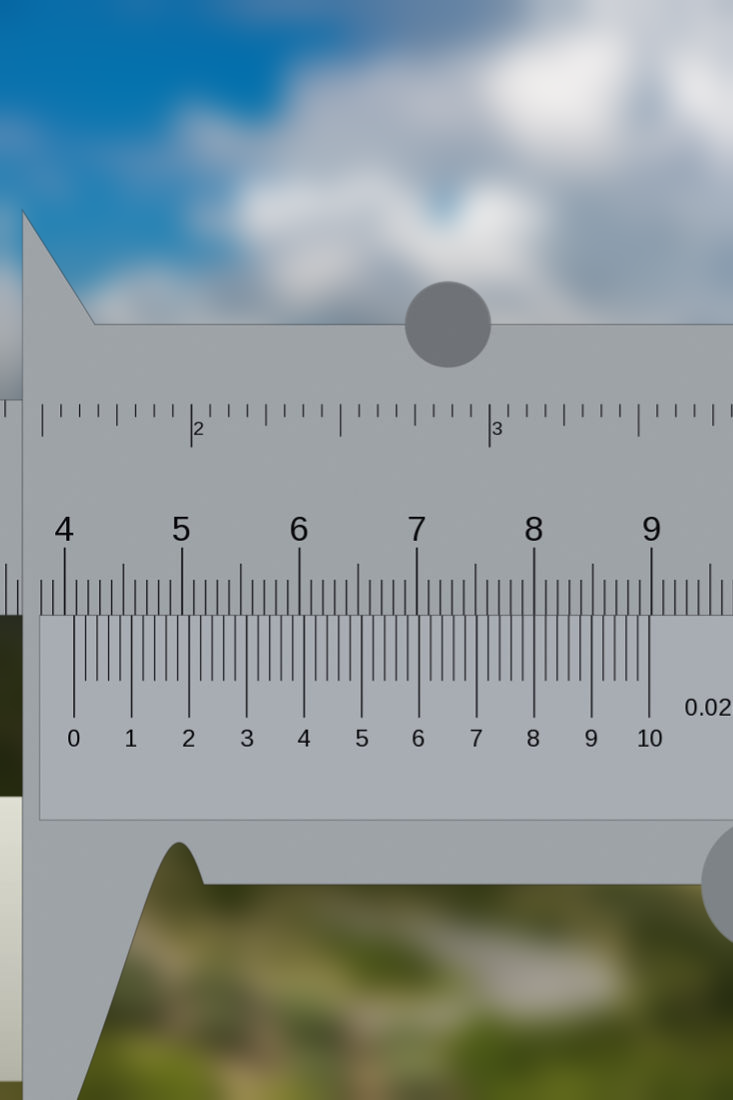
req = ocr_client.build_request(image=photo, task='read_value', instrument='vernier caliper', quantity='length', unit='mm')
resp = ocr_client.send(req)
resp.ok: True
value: 40.8 mm
